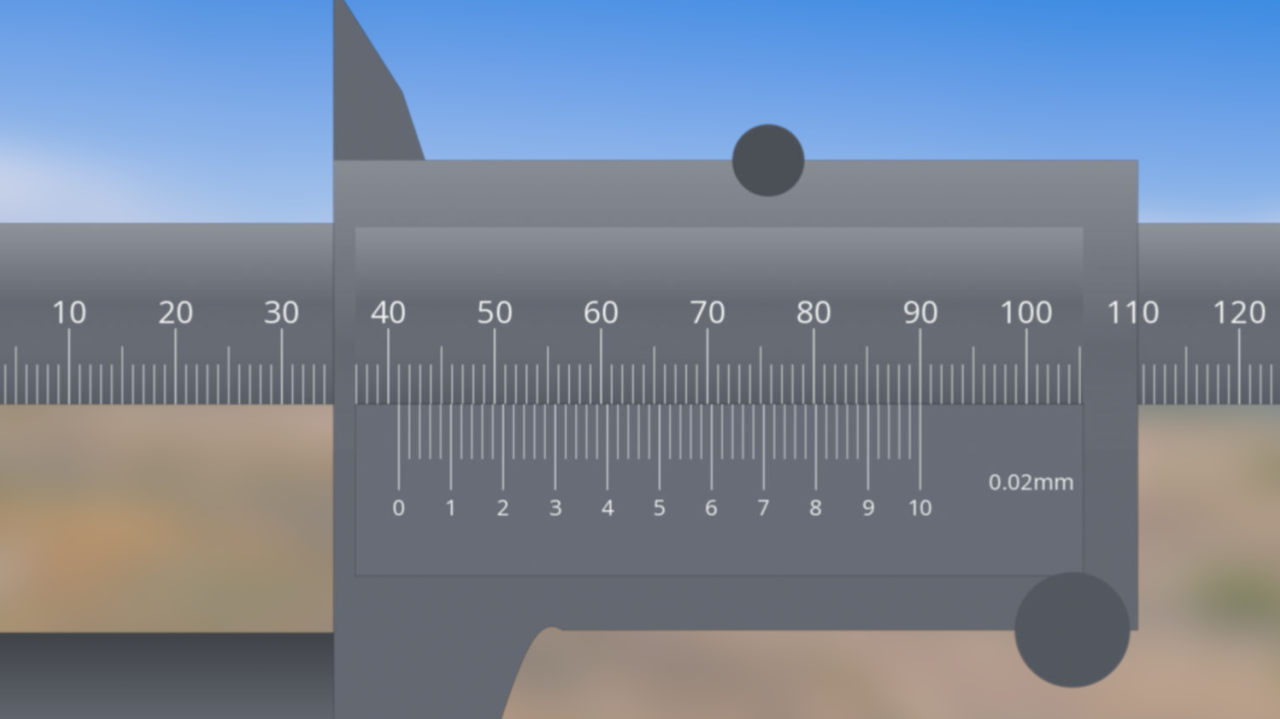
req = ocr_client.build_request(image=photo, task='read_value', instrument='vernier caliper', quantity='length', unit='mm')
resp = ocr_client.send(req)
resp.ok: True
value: 41.0 mm
